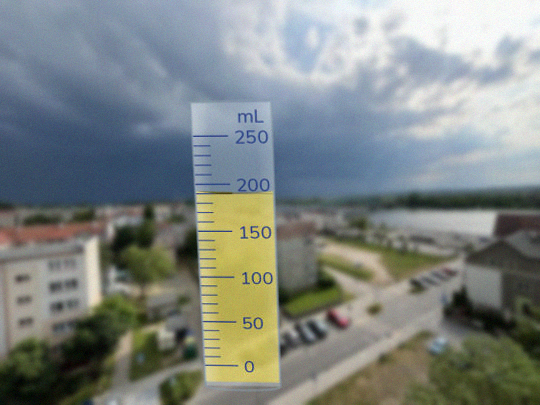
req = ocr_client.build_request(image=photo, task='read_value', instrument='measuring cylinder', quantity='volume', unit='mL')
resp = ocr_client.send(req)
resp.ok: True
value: 190 mL
